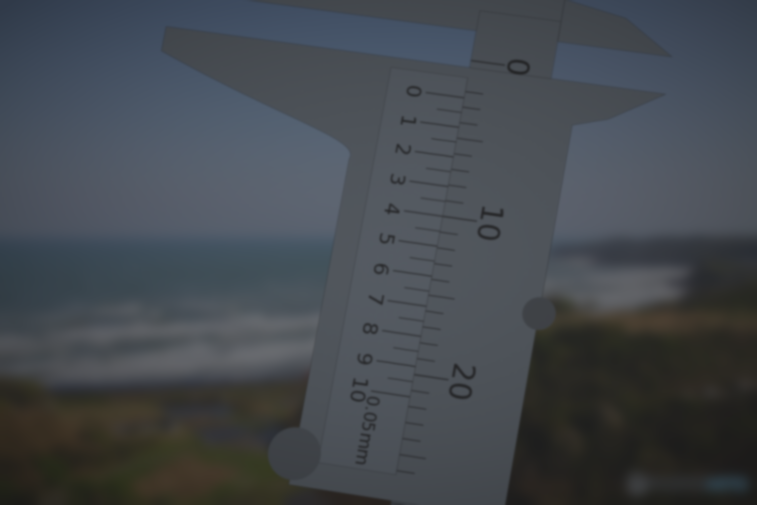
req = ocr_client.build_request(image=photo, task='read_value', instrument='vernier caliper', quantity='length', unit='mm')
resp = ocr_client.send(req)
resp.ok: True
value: 2.4 mm
